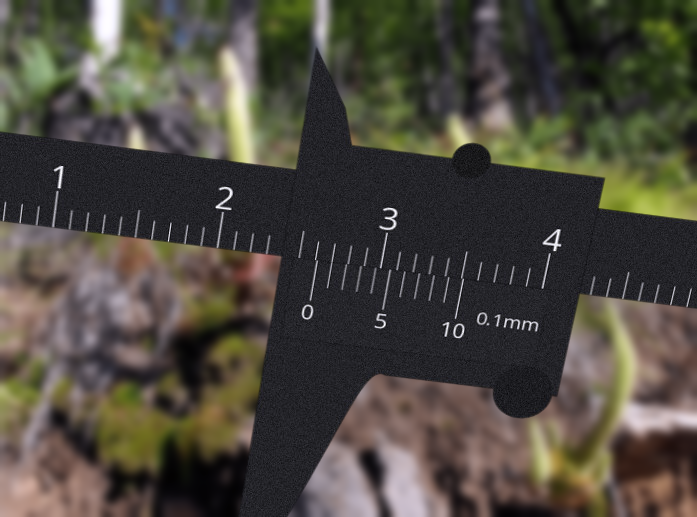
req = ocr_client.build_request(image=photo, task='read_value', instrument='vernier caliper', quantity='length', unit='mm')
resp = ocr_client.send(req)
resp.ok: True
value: 26.1 mm
